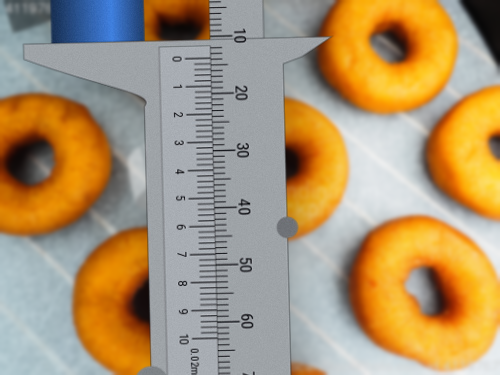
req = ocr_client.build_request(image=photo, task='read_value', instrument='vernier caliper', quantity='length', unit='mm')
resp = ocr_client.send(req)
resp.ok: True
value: 13.8 mm
